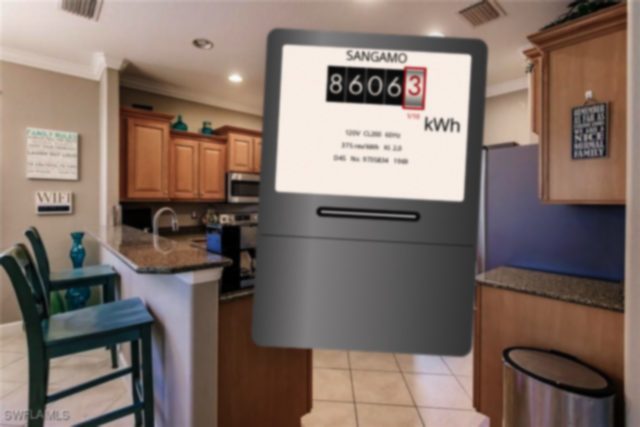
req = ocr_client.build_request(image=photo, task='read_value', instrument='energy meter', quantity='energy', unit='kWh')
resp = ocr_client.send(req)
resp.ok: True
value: 8606.3 kWh
